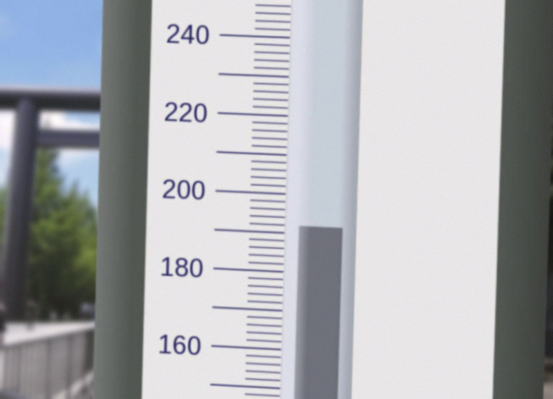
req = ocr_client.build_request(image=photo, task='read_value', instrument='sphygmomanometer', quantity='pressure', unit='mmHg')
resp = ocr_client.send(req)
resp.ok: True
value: 192 mmHg
